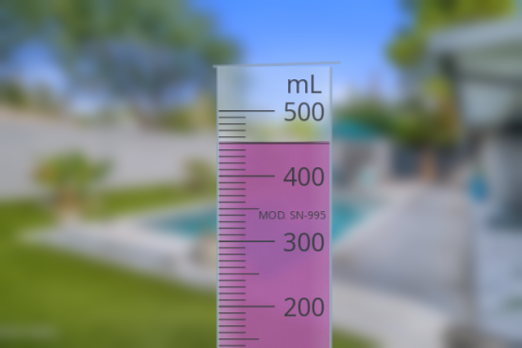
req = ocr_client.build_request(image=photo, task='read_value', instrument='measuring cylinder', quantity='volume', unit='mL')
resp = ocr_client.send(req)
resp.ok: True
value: 450 mL
